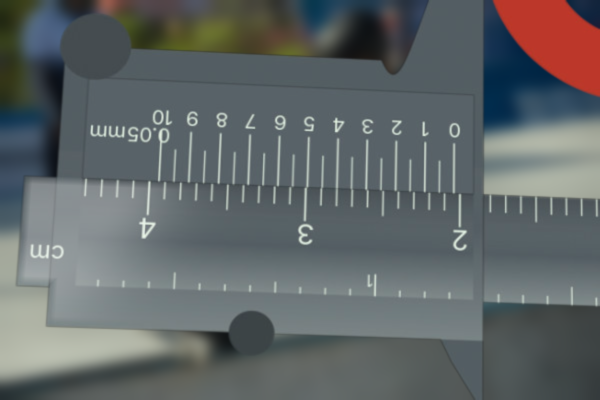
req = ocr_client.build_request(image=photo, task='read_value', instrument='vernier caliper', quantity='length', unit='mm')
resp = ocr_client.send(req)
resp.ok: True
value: 20.4 mm
